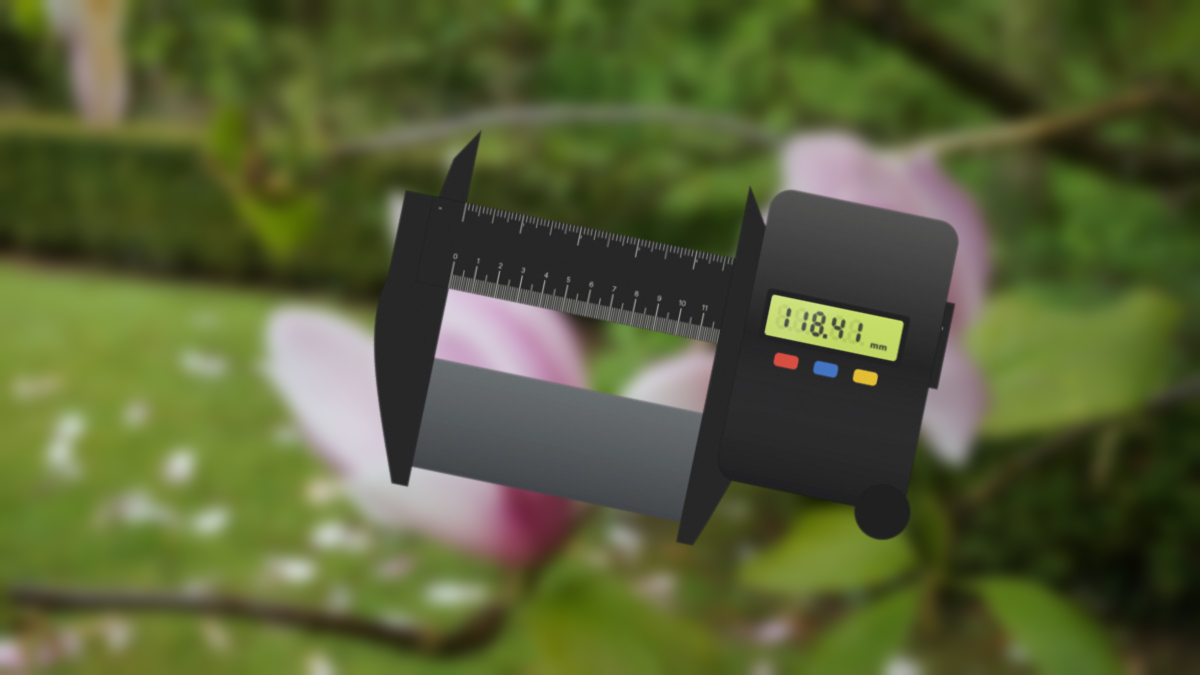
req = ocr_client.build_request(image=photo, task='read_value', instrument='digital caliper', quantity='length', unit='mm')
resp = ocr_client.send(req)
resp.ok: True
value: 118.41 mm
